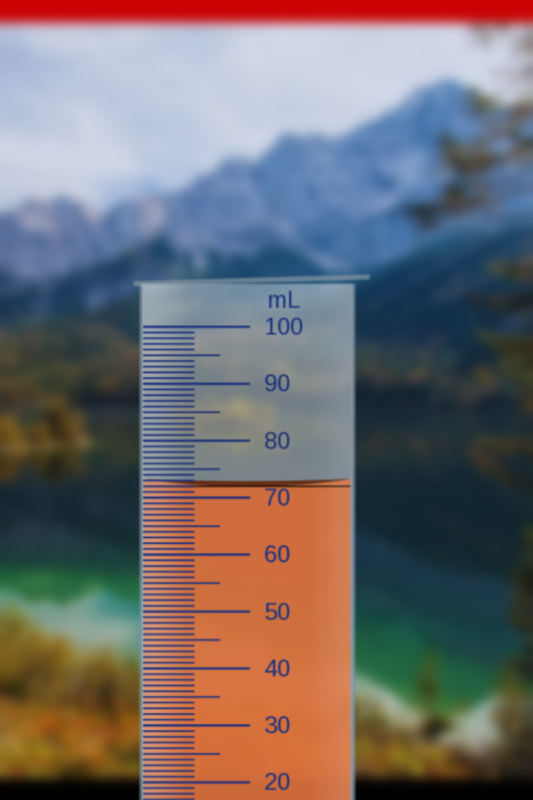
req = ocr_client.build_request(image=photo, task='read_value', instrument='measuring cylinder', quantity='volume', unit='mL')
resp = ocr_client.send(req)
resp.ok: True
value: 72 mL
